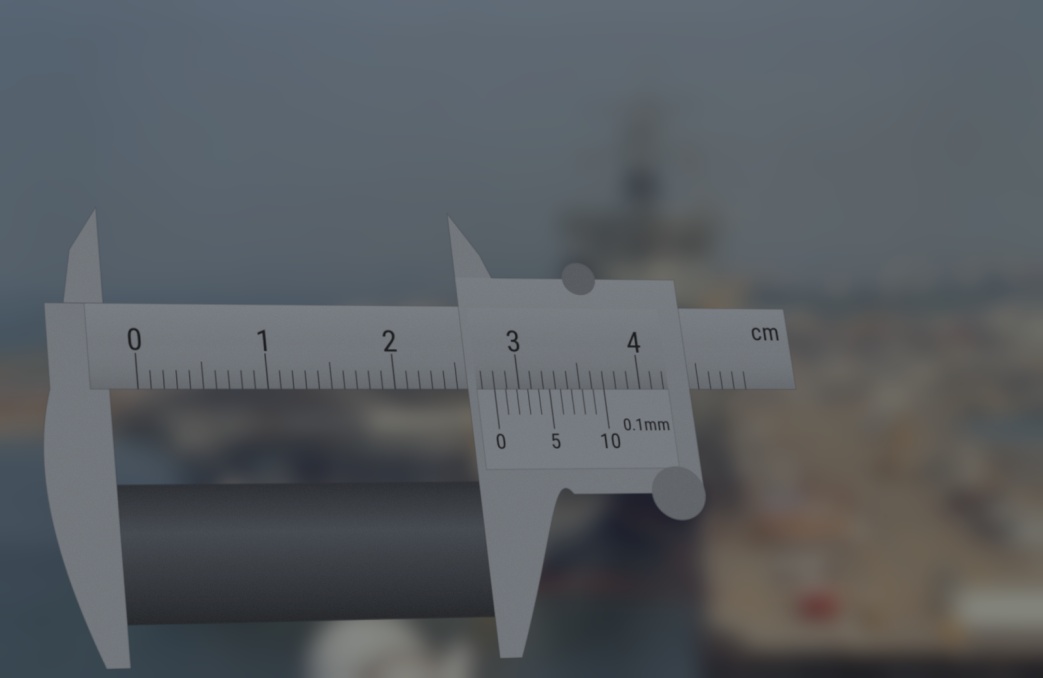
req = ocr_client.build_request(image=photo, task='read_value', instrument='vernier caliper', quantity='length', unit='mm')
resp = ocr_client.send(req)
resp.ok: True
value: 28.0 mm
